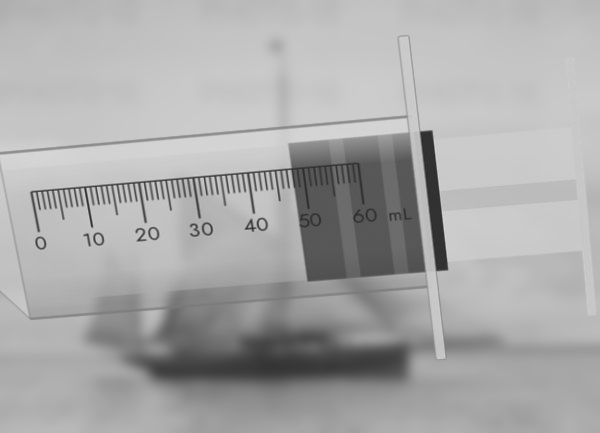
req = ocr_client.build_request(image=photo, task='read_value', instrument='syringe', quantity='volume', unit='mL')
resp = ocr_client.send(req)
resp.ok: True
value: 48 mL
